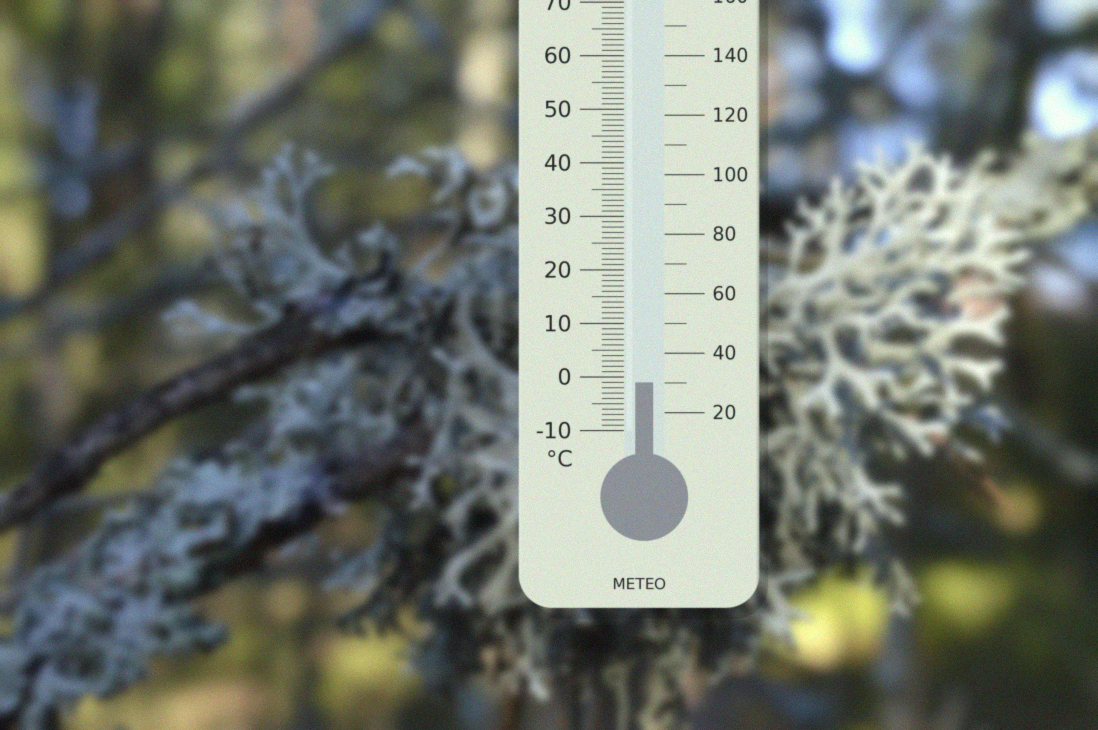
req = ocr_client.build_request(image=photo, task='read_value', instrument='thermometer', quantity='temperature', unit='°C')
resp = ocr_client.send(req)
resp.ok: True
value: -1 °C
